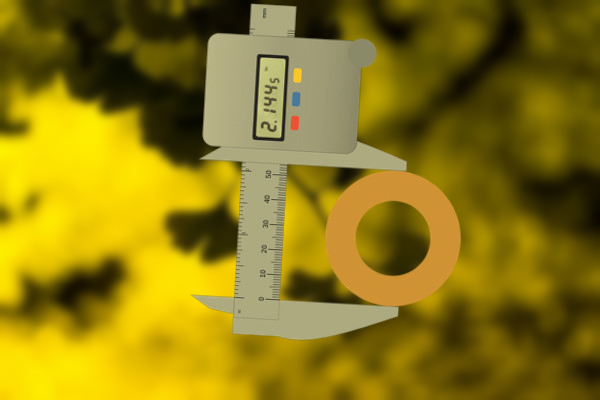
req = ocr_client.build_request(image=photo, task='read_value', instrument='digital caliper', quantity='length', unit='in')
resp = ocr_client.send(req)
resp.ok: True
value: 2.1445 in
